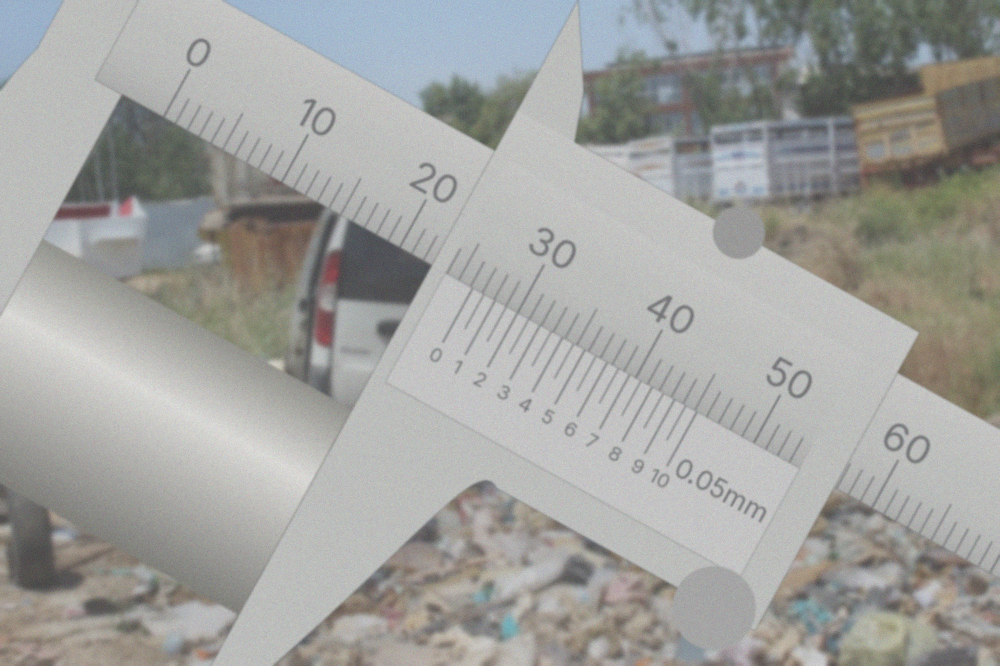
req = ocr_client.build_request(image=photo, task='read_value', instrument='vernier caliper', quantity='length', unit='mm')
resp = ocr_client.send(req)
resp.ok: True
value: 26.2 mm
